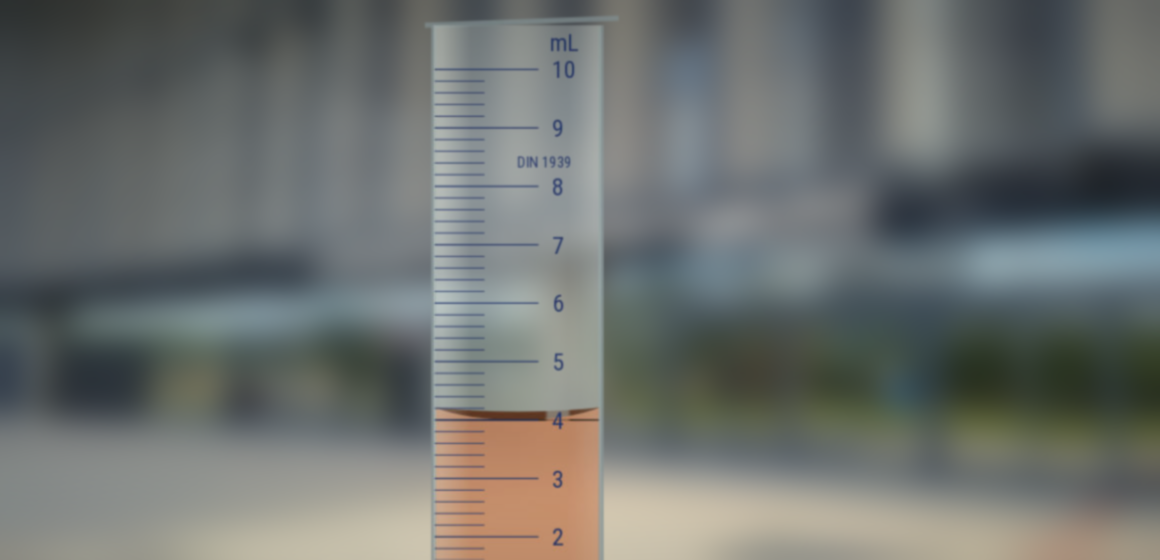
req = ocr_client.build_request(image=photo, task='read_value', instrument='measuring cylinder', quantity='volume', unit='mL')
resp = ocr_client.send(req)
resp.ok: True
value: 4 mL
